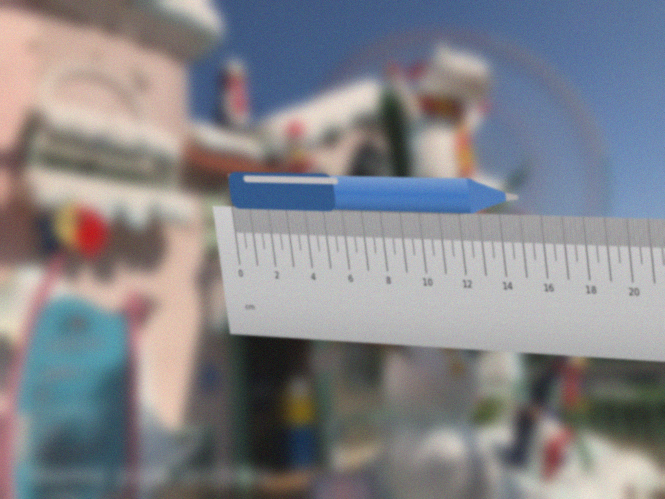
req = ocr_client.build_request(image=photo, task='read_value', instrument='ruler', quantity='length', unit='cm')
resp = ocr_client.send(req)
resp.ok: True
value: 15 cm
